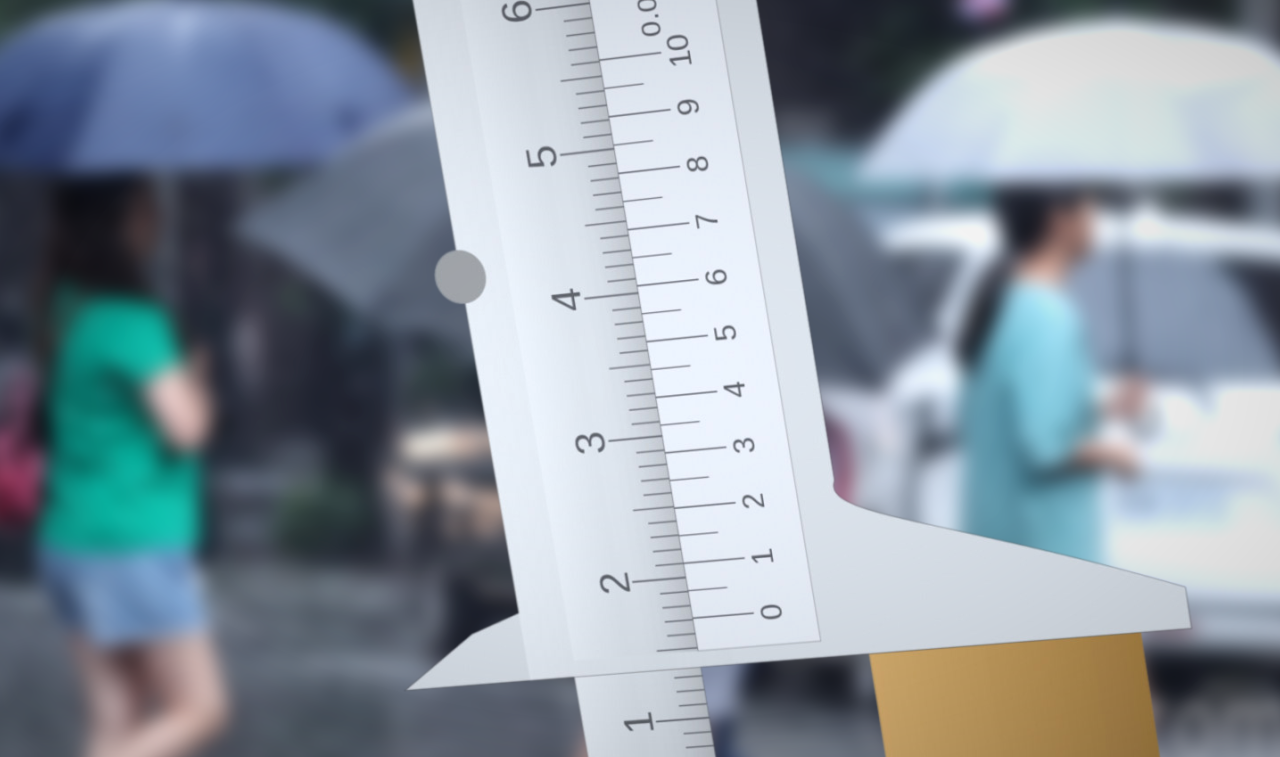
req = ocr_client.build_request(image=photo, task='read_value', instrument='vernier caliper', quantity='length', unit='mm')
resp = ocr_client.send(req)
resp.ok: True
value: 17.1 mm
